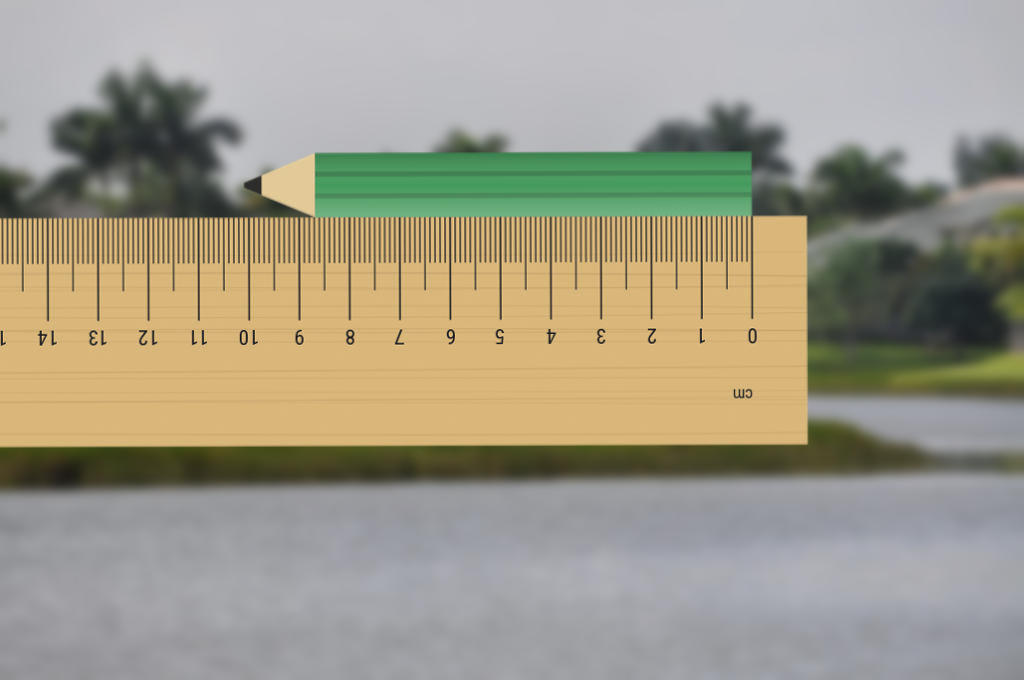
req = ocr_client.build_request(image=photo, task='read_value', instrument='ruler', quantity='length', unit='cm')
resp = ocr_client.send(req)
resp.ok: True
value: 10.1 cm
